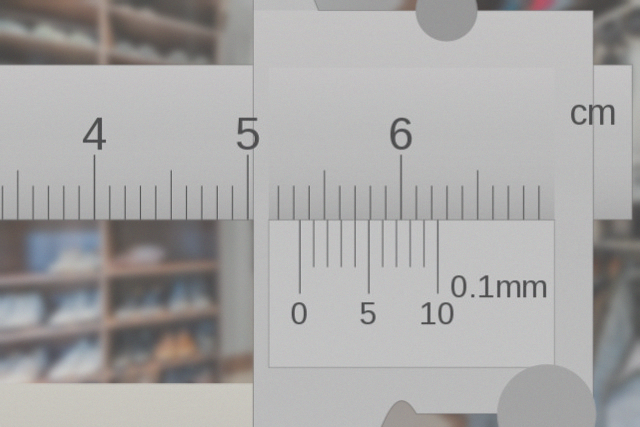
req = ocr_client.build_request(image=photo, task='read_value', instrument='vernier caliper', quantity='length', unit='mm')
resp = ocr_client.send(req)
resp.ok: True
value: 53.4 mm
